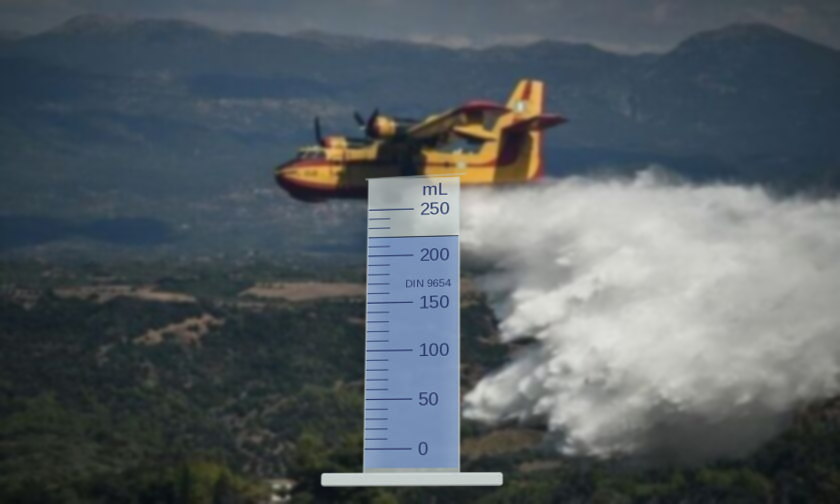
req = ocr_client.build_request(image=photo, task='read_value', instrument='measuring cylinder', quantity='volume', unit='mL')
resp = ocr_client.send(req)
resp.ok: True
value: 220 mL
